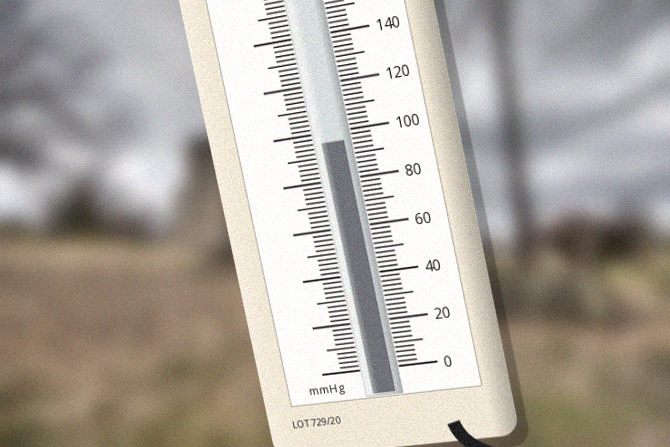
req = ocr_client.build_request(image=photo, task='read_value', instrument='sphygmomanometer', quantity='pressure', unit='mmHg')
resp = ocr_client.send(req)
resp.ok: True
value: 96 mmHg
